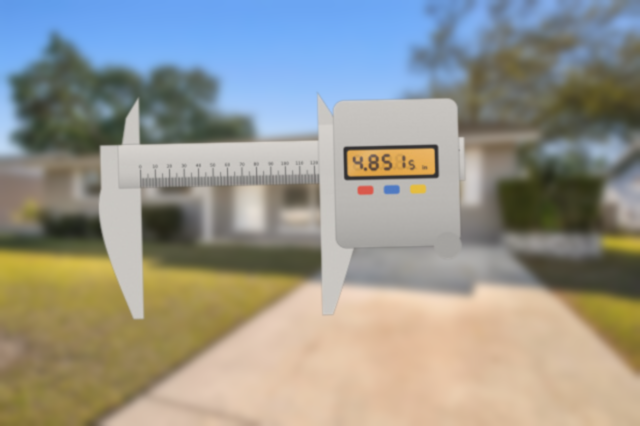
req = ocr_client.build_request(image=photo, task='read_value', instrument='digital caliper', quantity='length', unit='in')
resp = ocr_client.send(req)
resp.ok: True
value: 4.8515 in
